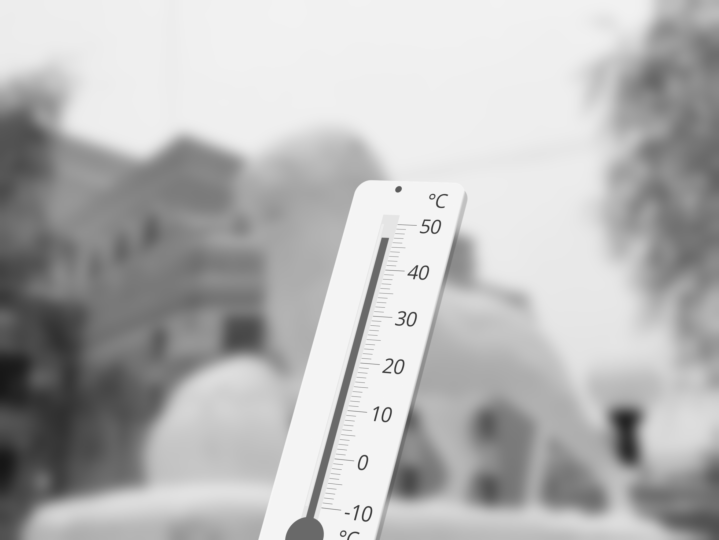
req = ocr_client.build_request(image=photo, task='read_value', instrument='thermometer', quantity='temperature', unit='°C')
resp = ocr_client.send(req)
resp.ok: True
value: 47 °C
